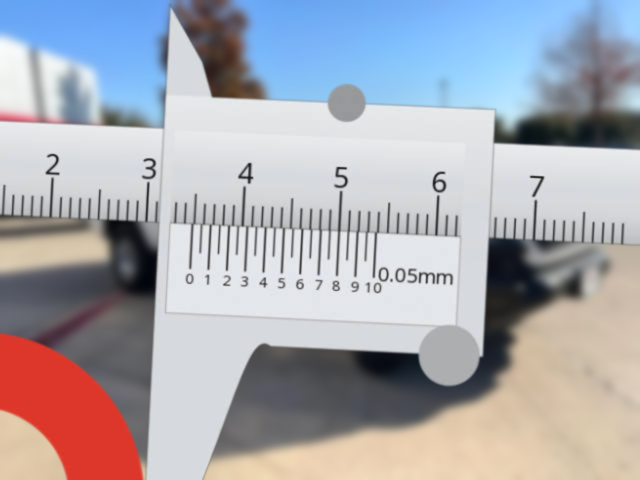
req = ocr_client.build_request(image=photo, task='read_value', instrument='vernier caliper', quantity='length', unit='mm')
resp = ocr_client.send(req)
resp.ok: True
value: 34.8 mm
